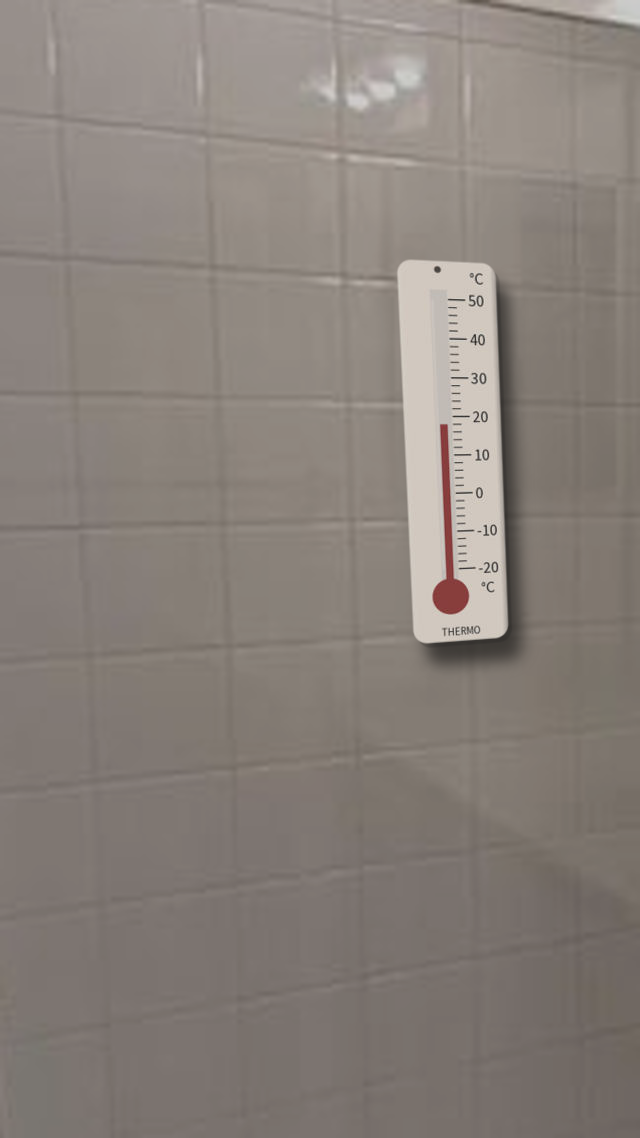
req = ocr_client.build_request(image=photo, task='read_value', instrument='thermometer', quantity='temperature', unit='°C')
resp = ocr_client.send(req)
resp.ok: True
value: 18 °C
